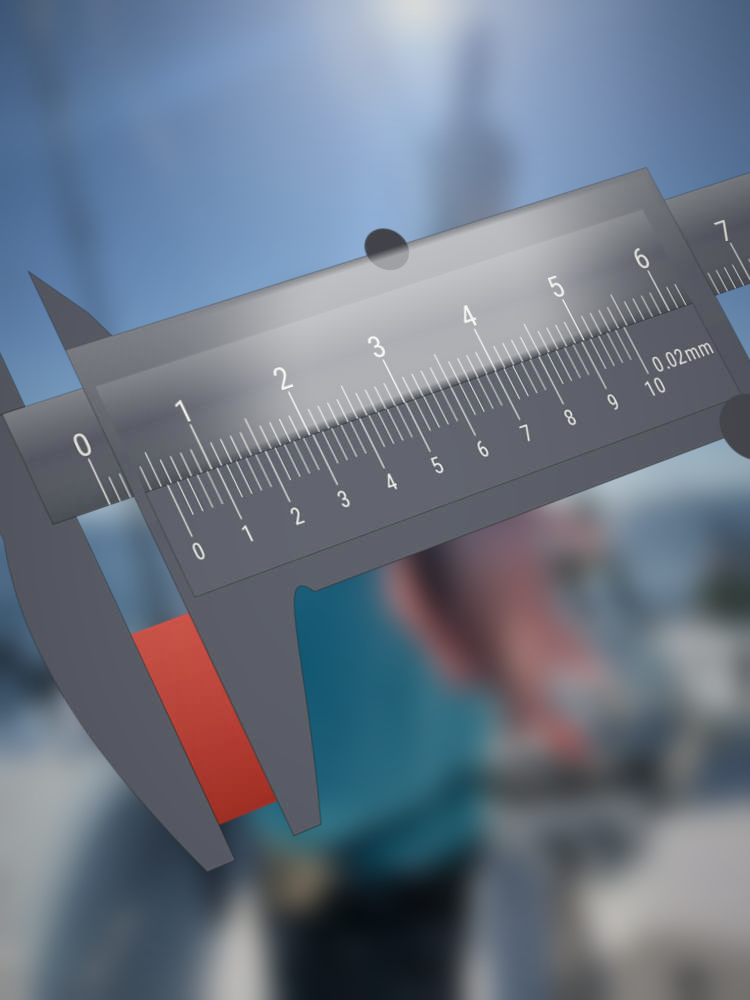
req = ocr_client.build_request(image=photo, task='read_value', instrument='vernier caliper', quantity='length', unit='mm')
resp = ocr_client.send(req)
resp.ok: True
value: 5.6 mm
